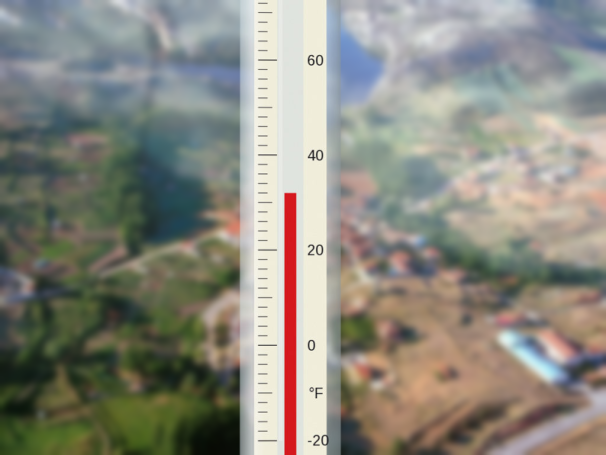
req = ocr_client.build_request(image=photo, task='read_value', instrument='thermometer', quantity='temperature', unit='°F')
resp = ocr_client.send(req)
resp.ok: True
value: 32 °F
